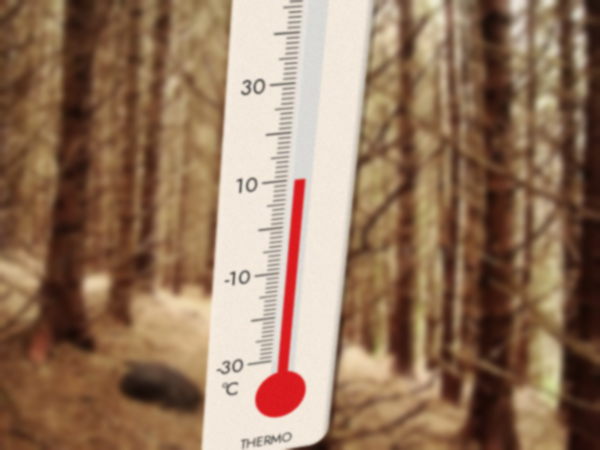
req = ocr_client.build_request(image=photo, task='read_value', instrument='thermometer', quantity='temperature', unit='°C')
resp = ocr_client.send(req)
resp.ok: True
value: 10 °C
